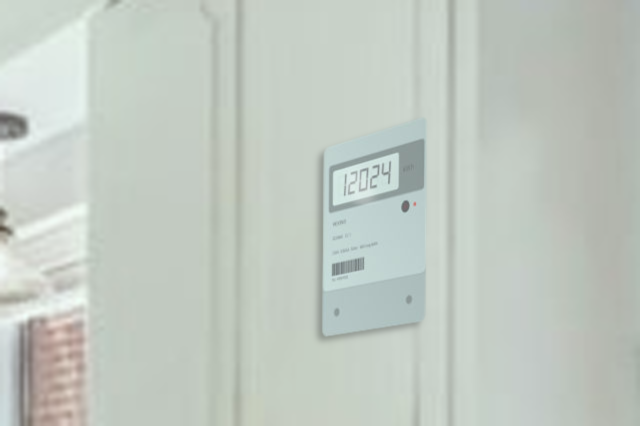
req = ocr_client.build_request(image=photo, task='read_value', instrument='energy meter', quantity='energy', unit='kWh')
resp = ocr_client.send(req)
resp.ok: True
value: 12024 kWh
